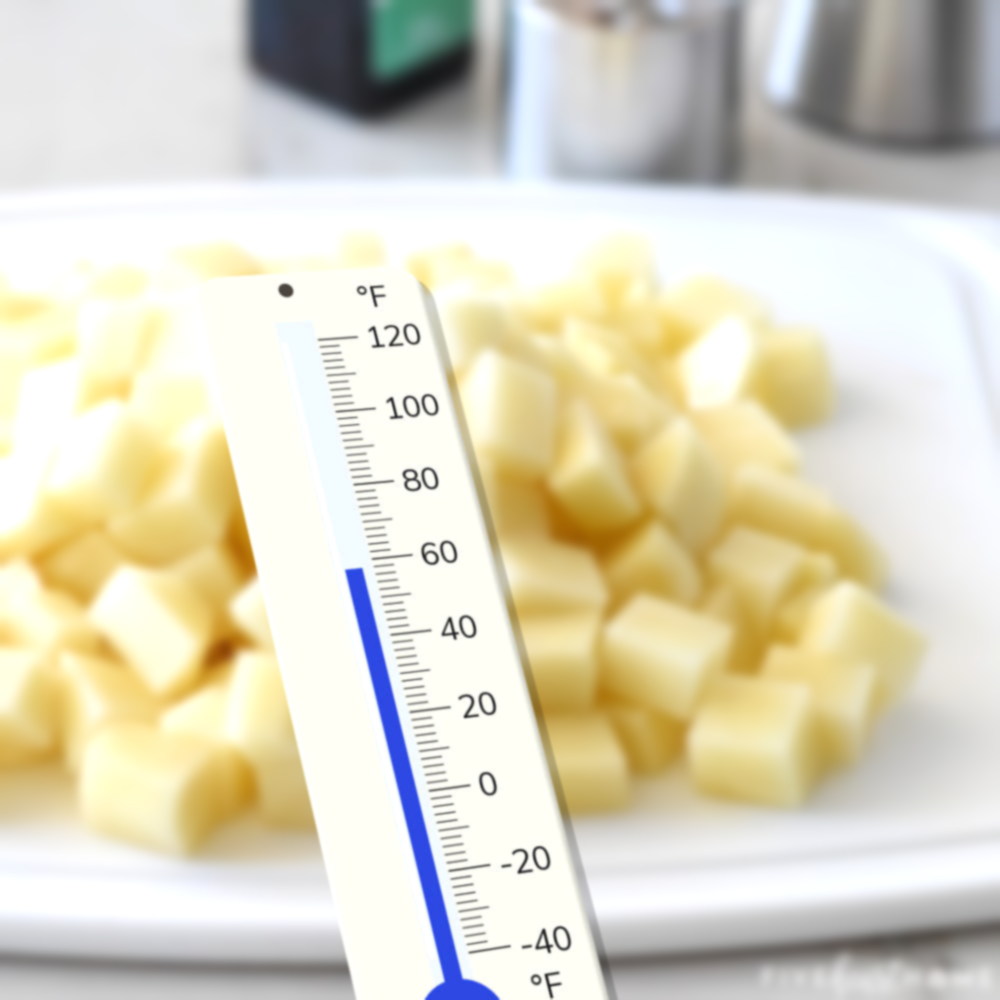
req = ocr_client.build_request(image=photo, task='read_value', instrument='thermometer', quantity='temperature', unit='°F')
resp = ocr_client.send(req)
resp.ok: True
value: 58 °F
